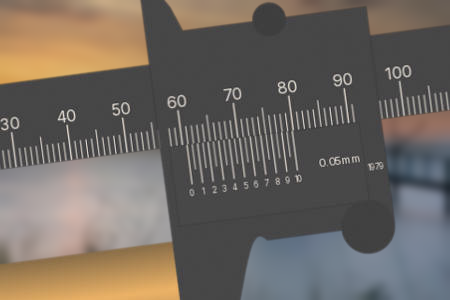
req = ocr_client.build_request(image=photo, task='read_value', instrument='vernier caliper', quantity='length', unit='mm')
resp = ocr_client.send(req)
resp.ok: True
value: 60.8 mm
